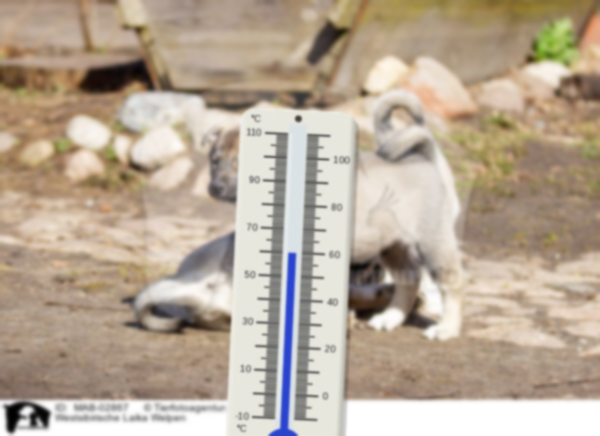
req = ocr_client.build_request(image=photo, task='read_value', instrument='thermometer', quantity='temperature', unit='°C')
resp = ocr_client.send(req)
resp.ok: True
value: 60 °C
